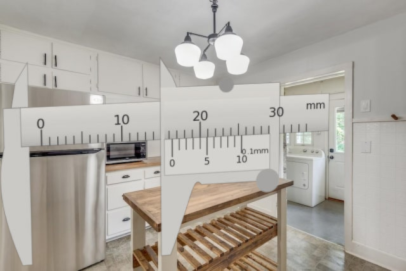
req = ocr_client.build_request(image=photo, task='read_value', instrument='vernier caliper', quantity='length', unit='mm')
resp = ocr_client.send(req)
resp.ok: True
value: 16.4 mm
